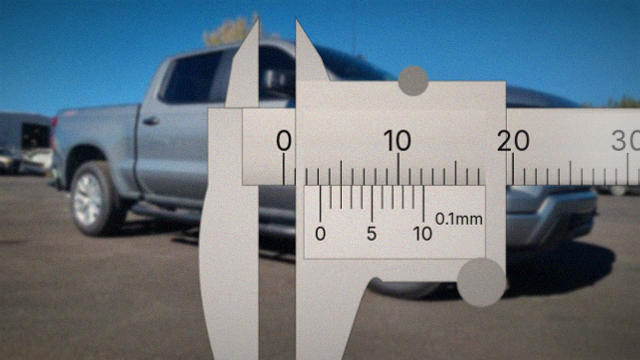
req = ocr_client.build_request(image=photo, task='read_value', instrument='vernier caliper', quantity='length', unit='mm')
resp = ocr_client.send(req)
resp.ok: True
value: 3.2 mm
